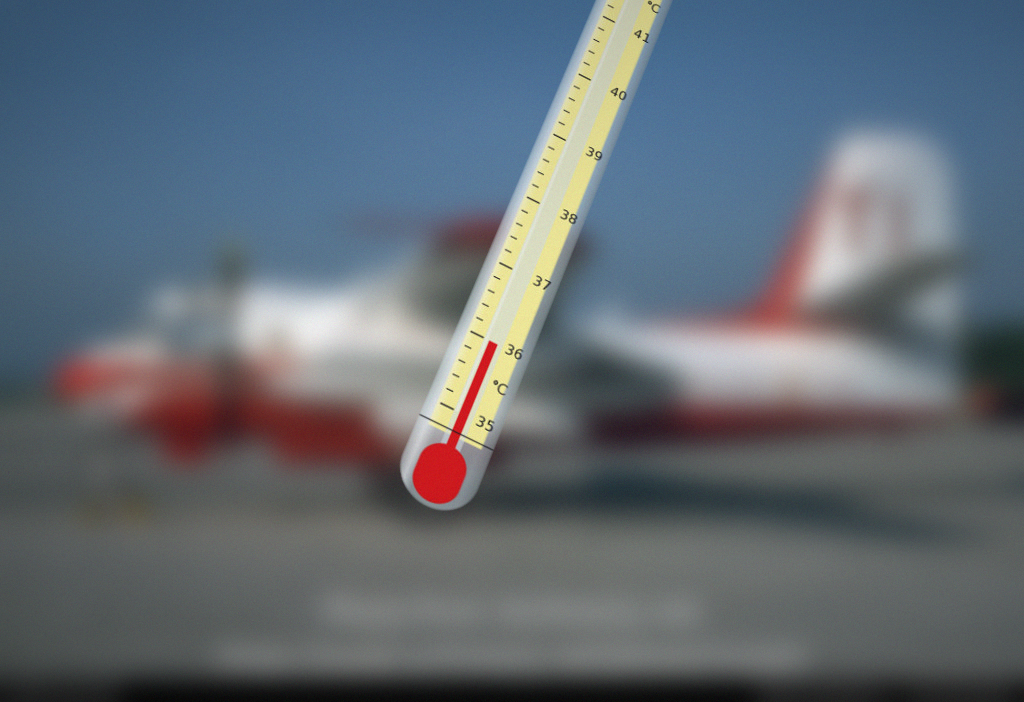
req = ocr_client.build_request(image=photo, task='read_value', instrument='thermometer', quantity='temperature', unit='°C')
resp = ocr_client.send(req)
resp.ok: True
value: 36 °C
